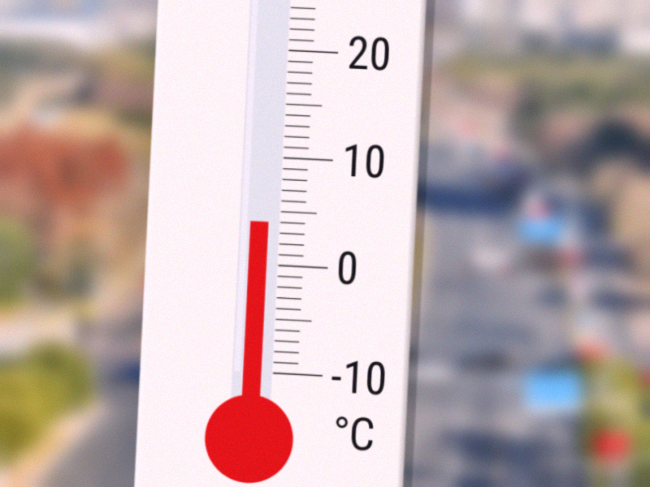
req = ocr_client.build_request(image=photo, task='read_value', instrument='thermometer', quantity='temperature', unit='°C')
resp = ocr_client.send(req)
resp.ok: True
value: 4 °C
